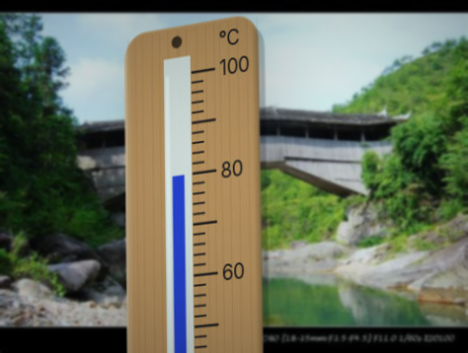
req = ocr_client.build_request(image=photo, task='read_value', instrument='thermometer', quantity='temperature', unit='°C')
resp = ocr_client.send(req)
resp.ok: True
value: 80 °C
